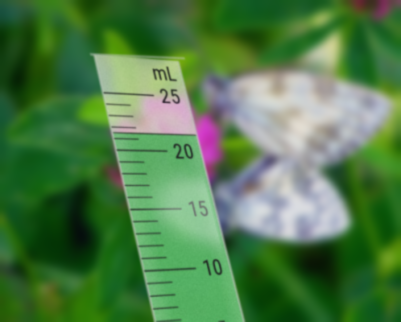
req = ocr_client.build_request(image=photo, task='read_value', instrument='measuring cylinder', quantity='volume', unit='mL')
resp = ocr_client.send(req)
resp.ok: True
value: 21.5 mL
